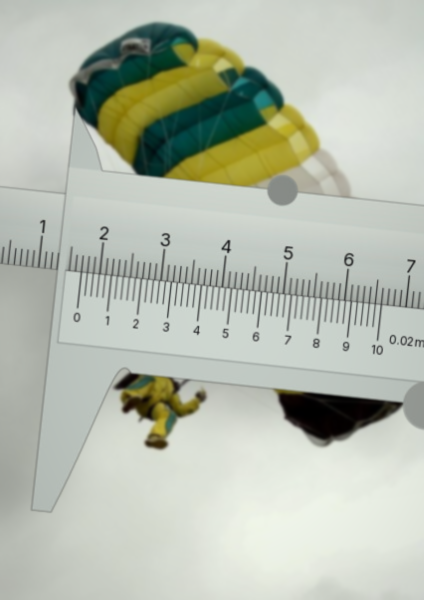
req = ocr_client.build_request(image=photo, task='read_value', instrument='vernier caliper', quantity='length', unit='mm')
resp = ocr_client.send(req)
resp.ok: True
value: 17.0 mm
